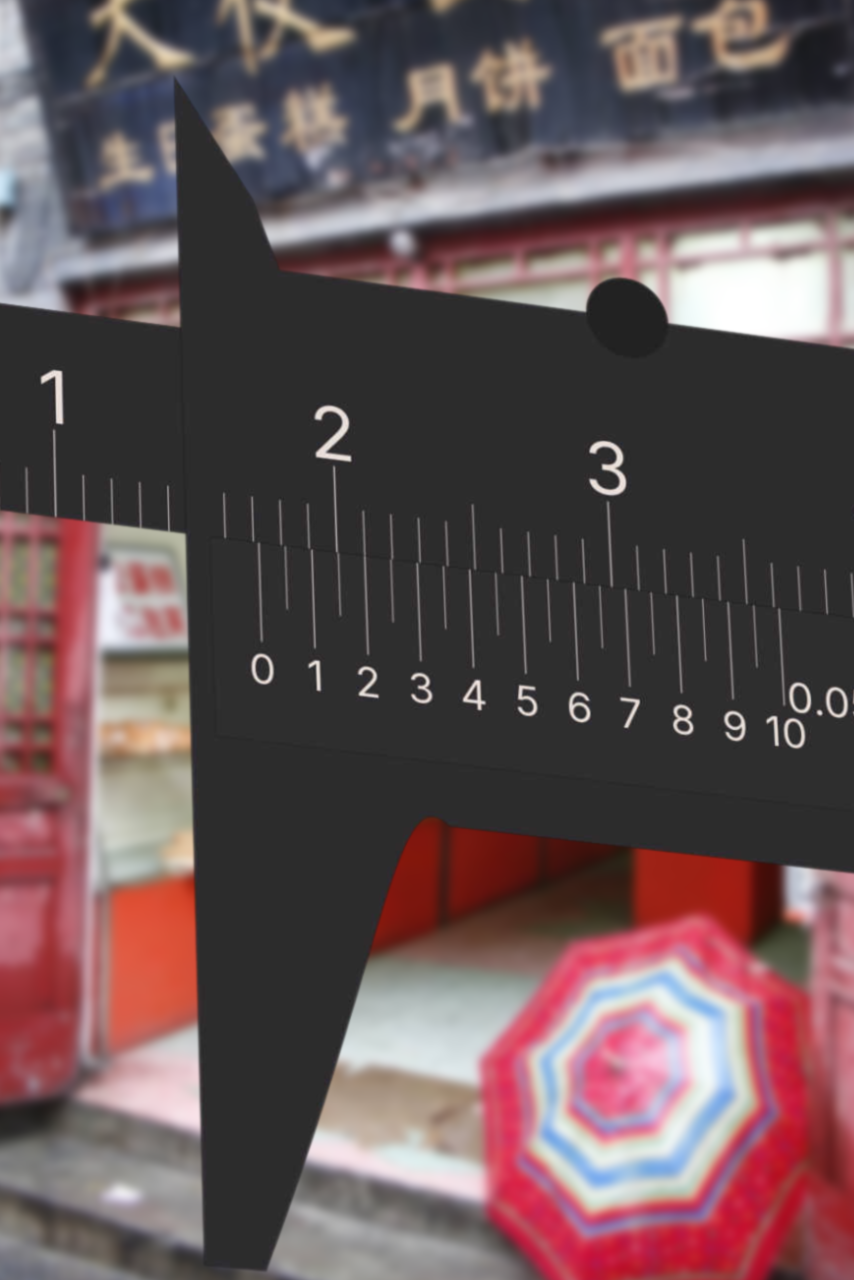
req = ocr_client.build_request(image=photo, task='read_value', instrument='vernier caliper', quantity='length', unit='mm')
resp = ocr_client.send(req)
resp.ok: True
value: 17.2 mm
